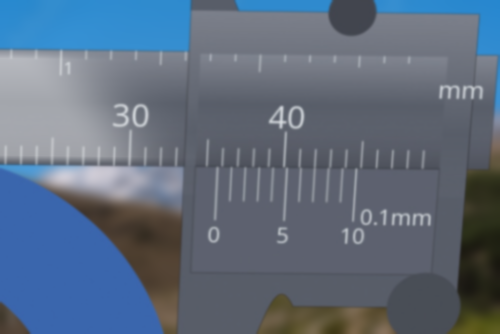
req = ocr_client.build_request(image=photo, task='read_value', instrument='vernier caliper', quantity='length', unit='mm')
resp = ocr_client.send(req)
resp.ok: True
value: 35.7 mm
